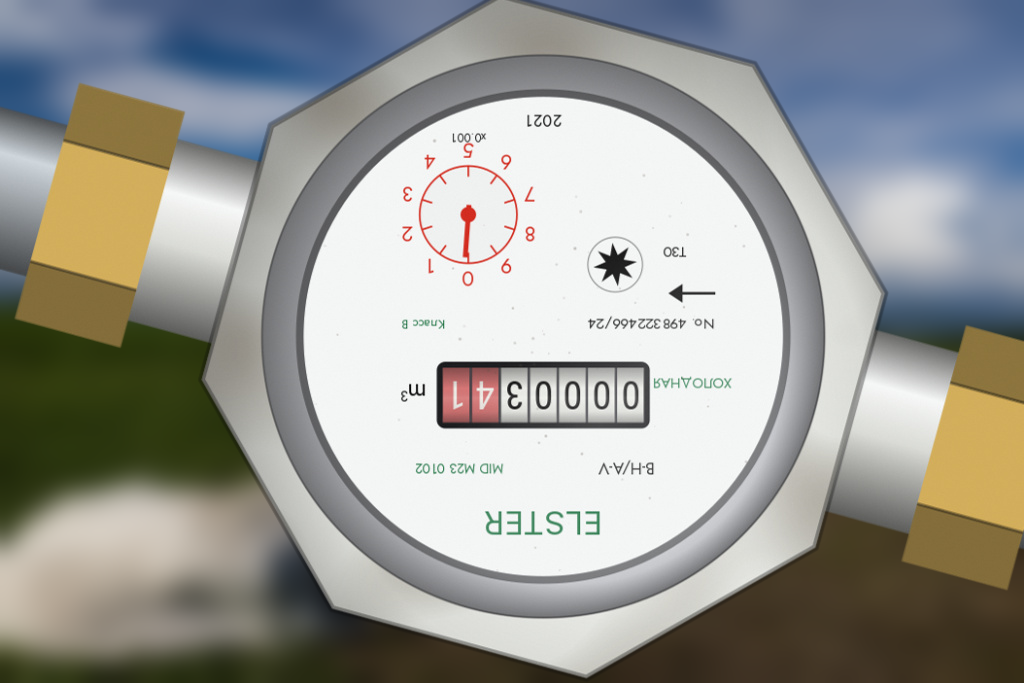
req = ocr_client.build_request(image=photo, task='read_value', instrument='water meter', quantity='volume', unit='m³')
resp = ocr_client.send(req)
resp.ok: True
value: 3.410 m³
